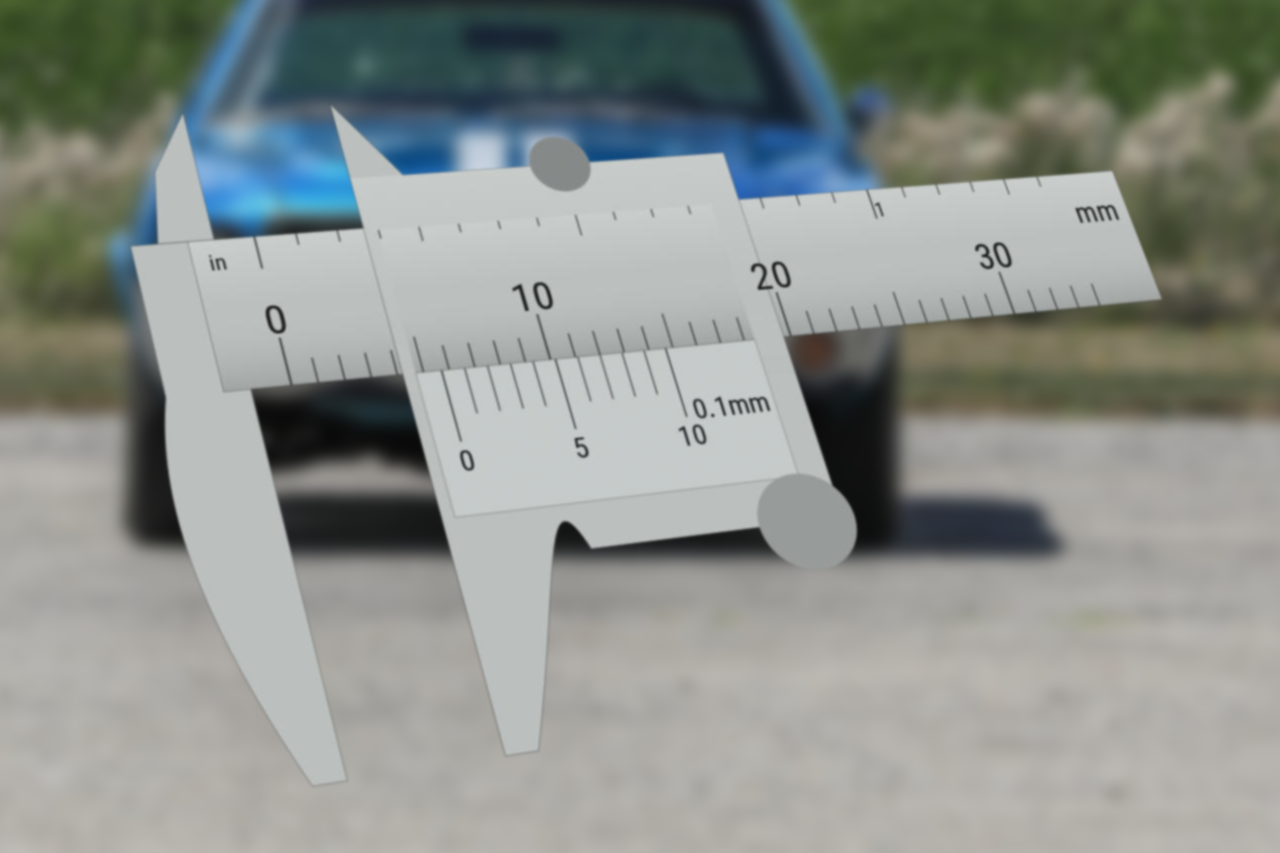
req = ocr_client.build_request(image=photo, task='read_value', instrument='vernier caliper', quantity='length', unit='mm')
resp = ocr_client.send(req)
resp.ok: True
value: 5.7 mm
